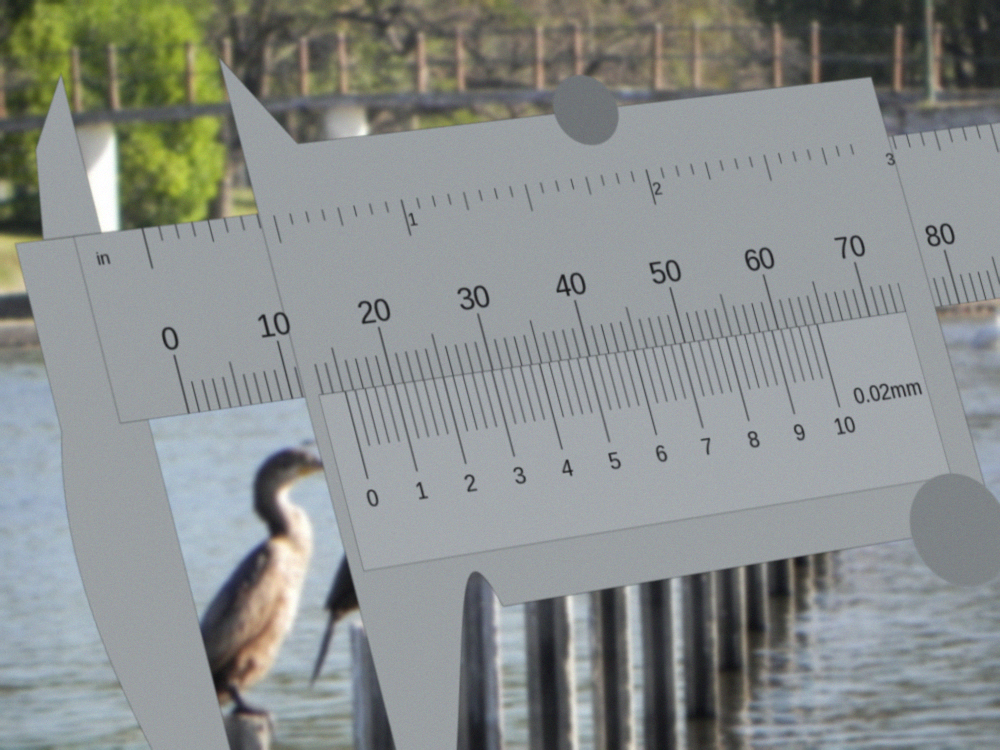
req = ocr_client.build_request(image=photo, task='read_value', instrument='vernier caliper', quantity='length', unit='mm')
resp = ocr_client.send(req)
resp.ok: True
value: 15.2 mm
